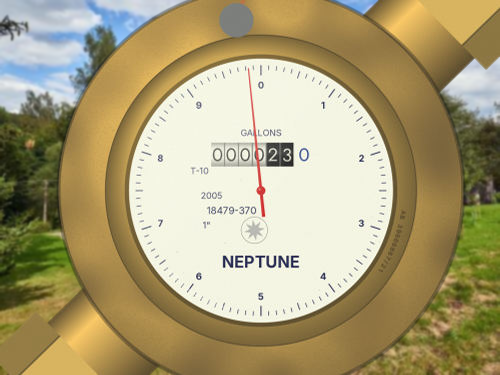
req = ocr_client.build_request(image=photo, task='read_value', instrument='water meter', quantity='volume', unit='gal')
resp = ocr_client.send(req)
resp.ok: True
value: 229.8 gal
